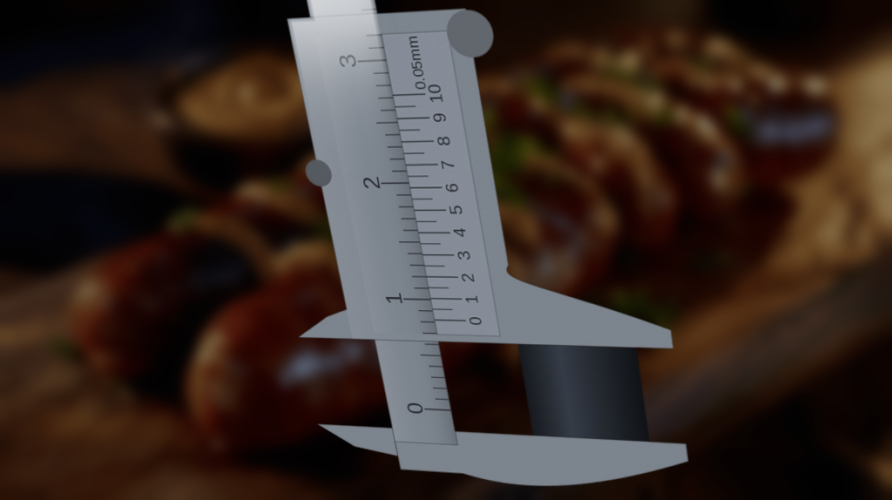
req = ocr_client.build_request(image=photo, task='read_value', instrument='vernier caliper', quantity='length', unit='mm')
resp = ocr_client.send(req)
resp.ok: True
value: 8.2 mm
